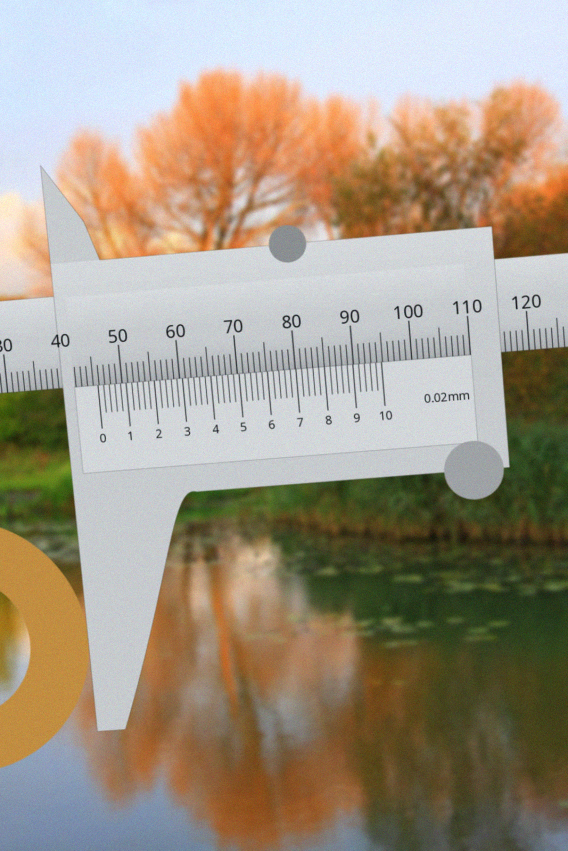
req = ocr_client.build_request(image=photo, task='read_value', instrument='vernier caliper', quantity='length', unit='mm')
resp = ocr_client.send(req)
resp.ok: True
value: 45.8 mm
